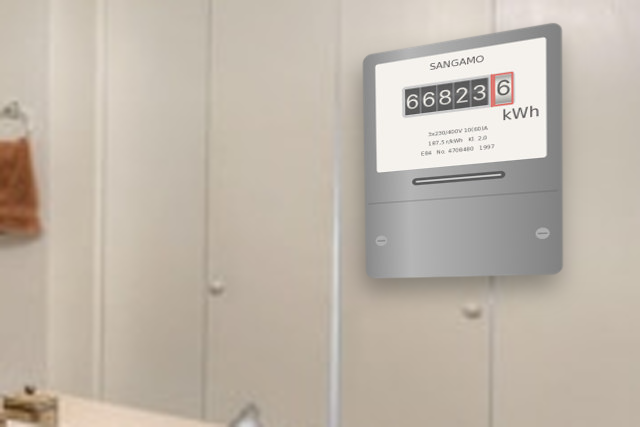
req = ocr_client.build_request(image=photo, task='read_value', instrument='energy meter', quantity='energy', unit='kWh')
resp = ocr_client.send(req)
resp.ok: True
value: 66823.6 kWh
